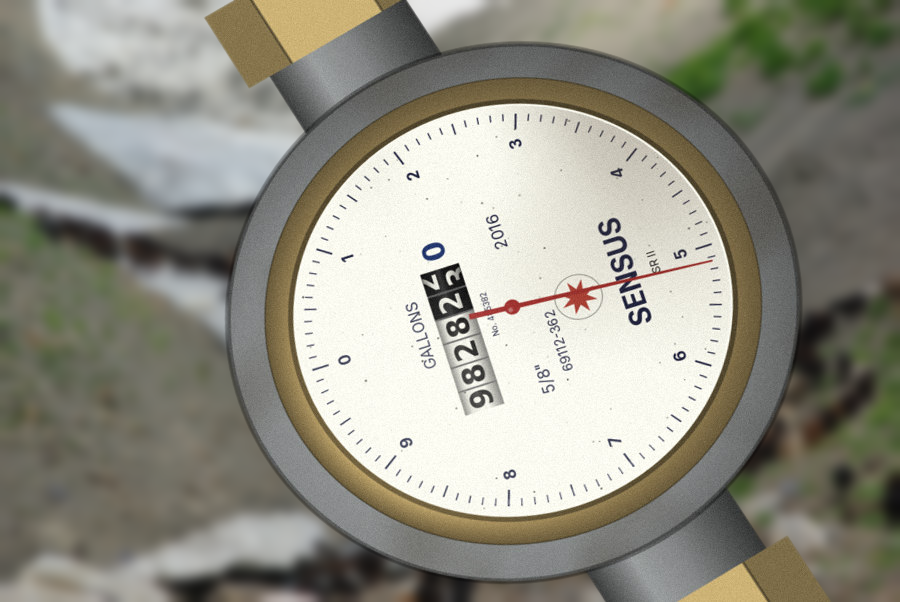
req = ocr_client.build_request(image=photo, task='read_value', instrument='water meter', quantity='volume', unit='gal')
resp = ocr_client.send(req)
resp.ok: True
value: 9828225.1 gal
